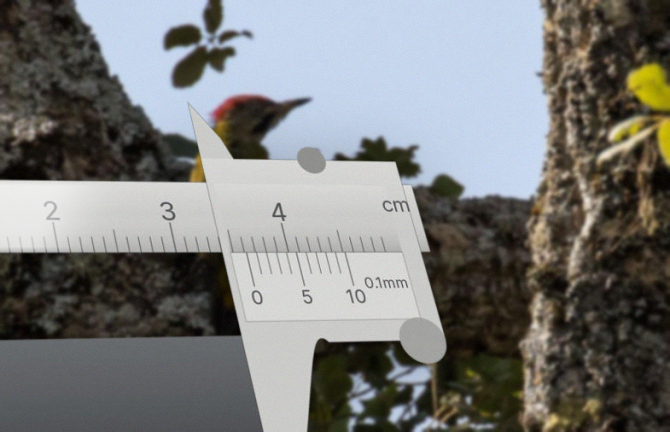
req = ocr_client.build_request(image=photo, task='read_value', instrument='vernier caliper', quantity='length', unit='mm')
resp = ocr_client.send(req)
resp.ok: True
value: 36.2 mm
